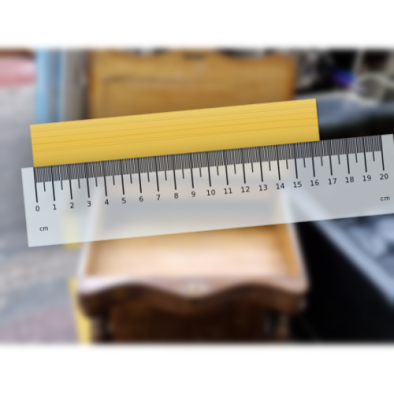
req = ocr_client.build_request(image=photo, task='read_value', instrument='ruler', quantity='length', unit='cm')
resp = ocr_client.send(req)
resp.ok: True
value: 16.5 cm
